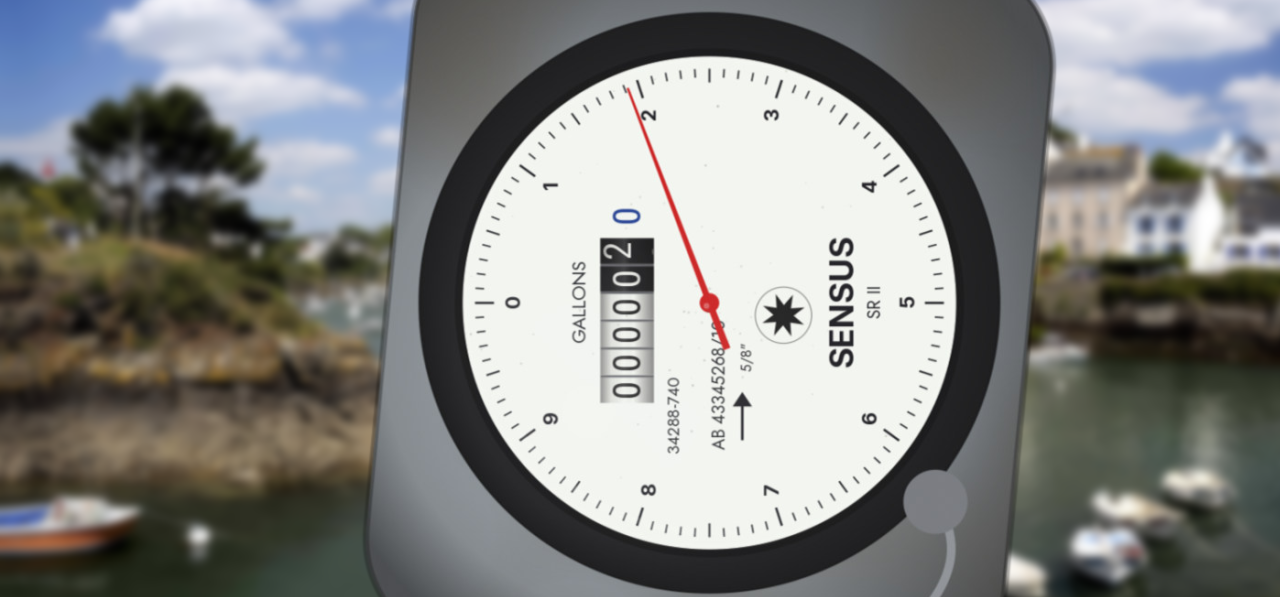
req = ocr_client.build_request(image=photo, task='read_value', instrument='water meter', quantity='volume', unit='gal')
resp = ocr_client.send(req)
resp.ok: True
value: 21.9 gal
